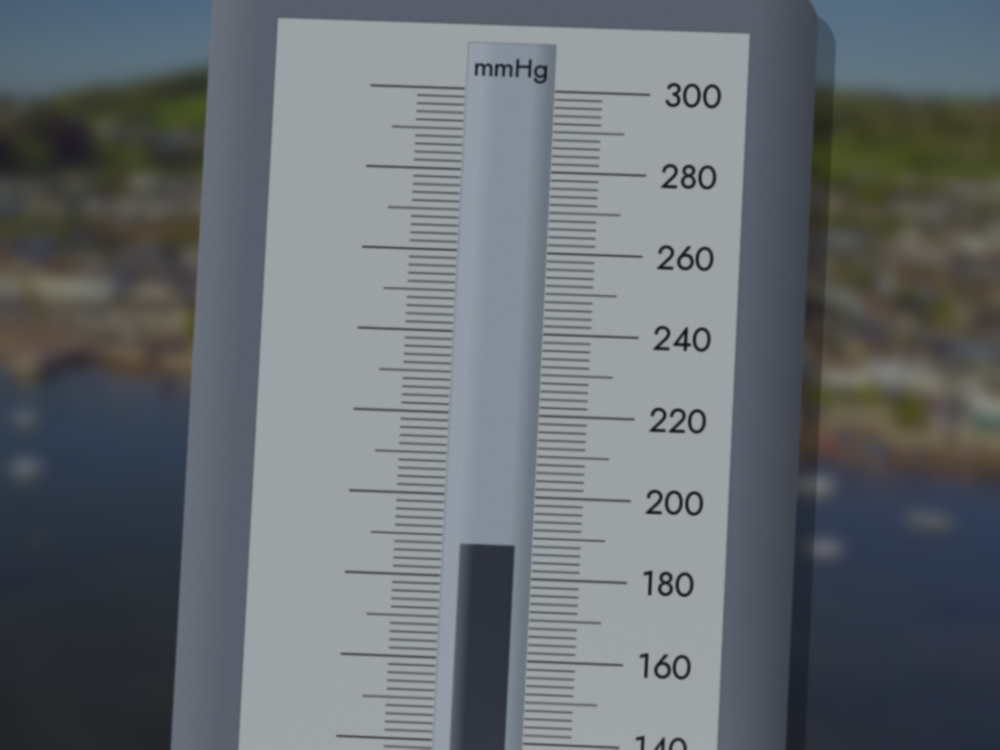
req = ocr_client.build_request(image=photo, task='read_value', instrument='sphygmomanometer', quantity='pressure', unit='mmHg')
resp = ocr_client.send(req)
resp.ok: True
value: 188 mmHg
